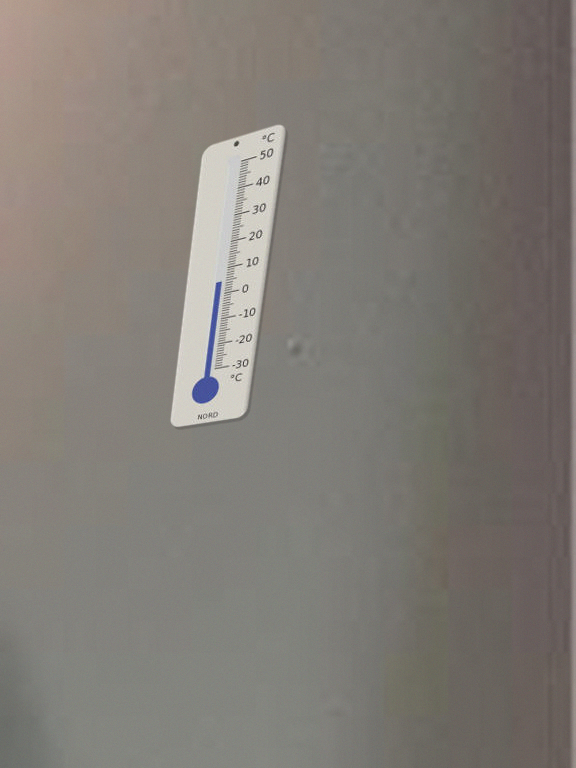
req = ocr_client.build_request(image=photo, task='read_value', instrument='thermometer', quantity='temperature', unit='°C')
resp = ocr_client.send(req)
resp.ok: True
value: 5 °C
